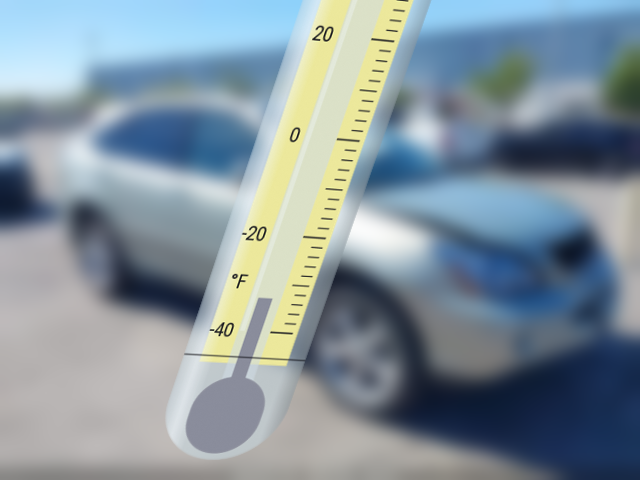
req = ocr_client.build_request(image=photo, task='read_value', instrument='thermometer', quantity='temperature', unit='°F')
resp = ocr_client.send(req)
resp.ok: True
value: -33 °F
